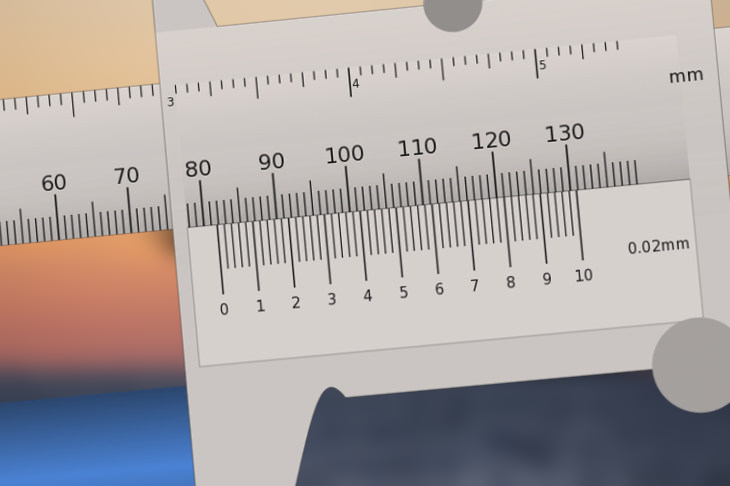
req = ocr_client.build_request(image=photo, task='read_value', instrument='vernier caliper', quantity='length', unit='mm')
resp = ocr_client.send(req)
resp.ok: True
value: 81.8 mm
